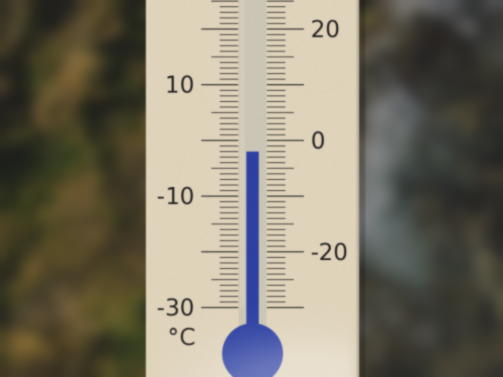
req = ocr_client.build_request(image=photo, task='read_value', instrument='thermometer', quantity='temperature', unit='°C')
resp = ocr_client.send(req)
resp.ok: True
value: -2 °C
